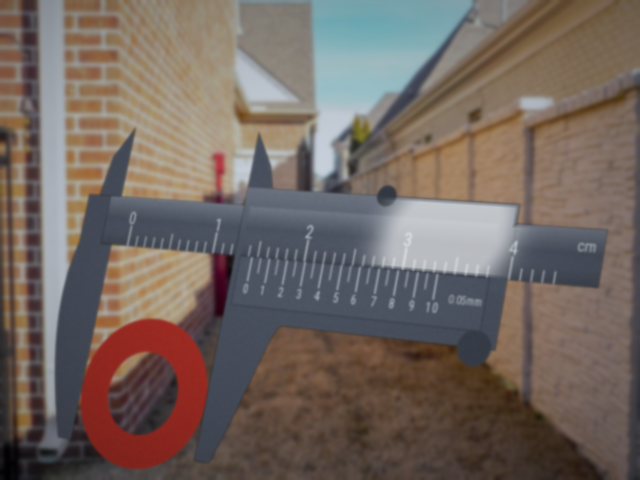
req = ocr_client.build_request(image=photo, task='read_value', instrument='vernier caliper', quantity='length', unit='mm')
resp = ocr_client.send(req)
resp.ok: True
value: 14.4 mm
